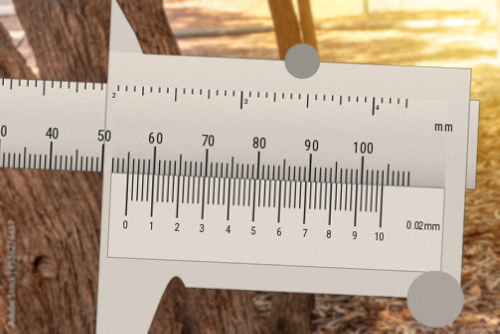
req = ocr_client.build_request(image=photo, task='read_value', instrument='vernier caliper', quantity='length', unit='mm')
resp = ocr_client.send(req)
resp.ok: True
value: 55.0 mm
